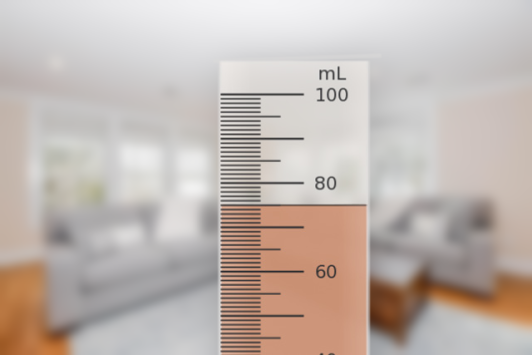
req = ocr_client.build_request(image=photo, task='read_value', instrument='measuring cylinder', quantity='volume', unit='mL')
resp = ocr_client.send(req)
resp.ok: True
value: 75 mL
